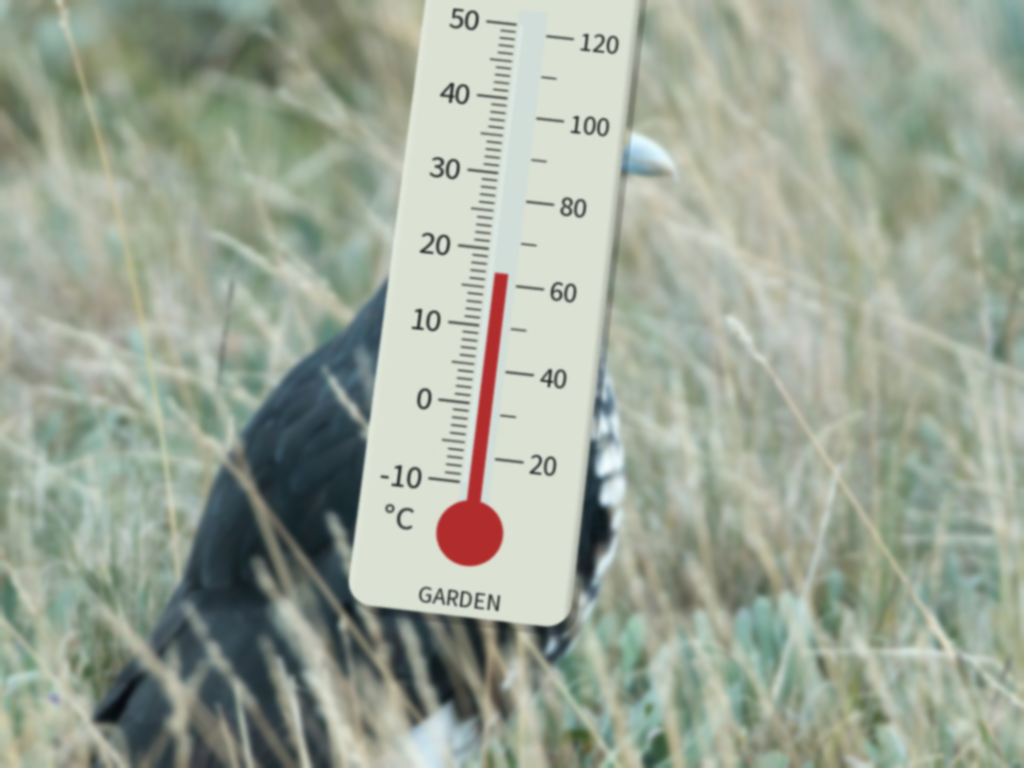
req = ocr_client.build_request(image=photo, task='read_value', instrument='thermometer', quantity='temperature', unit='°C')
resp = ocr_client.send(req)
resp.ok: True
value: 17 °C
